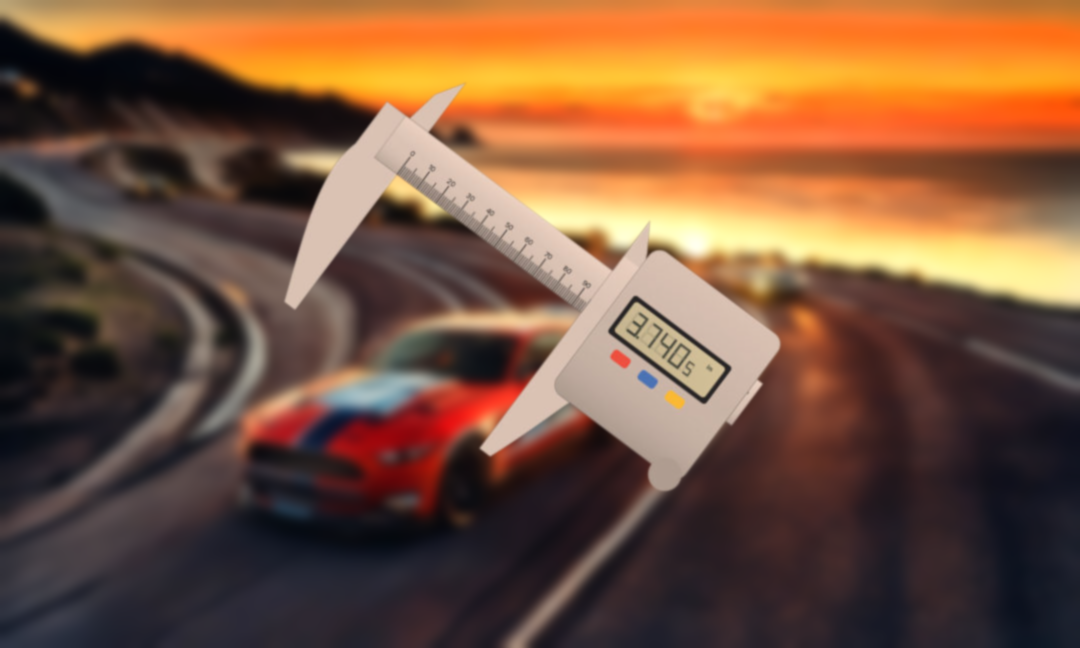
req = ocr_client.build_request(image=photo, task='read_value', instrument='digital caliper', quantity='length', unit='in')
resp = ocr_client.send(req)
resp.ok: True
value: 3.7405 in
